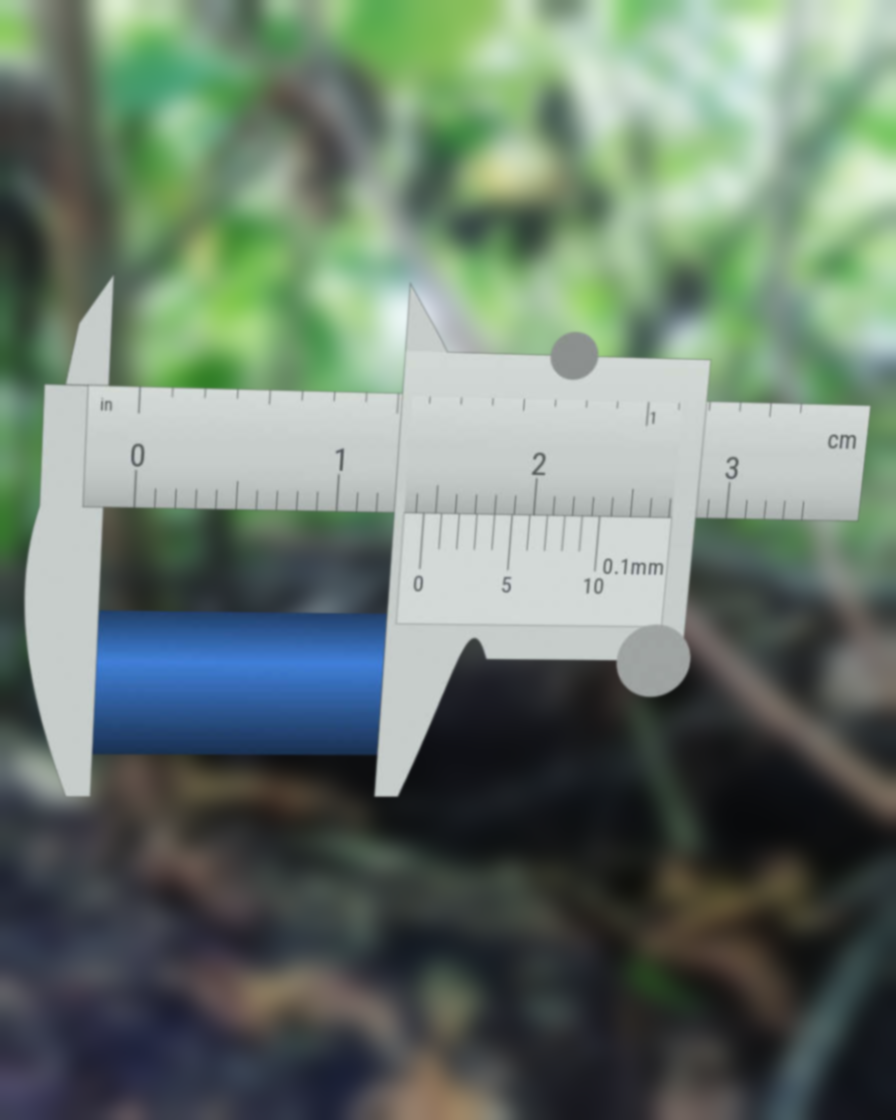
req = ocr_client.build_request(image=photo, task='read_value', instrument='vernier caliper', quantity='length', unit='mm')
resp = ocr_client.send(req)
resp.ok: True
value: 14.4 mm
